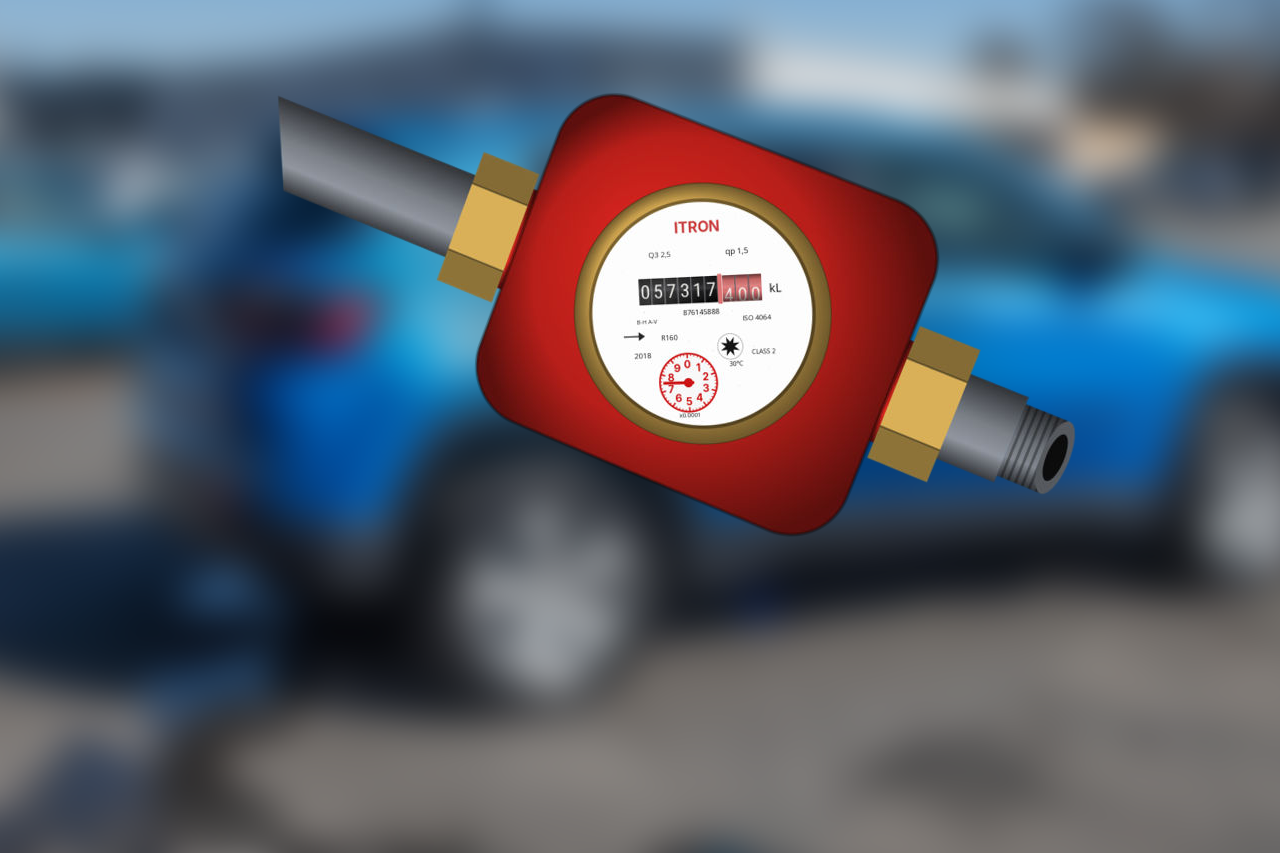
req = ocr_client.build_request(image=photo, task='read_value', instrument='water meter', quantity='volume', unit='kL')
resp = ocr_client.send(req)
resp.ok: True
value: 57317.3997 kL
